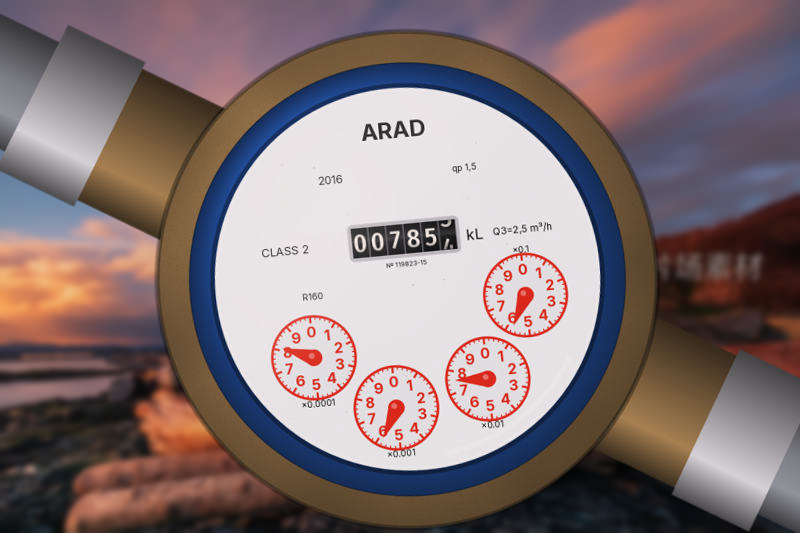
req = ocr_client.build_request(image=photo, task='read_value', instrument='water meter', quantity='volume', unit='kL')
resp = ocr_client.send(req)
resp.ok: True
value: 7853.5758 kL
